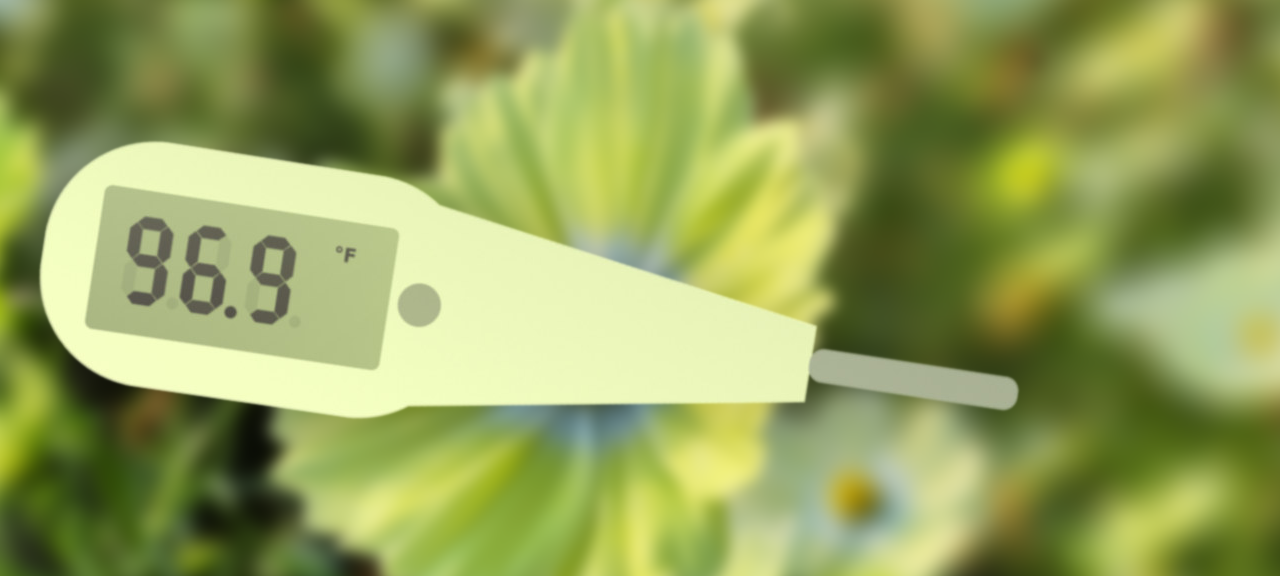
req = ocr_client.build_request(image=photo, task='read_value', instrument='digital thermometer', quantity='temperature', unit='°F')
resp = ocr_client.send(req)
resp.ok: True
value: 96.9 °F
